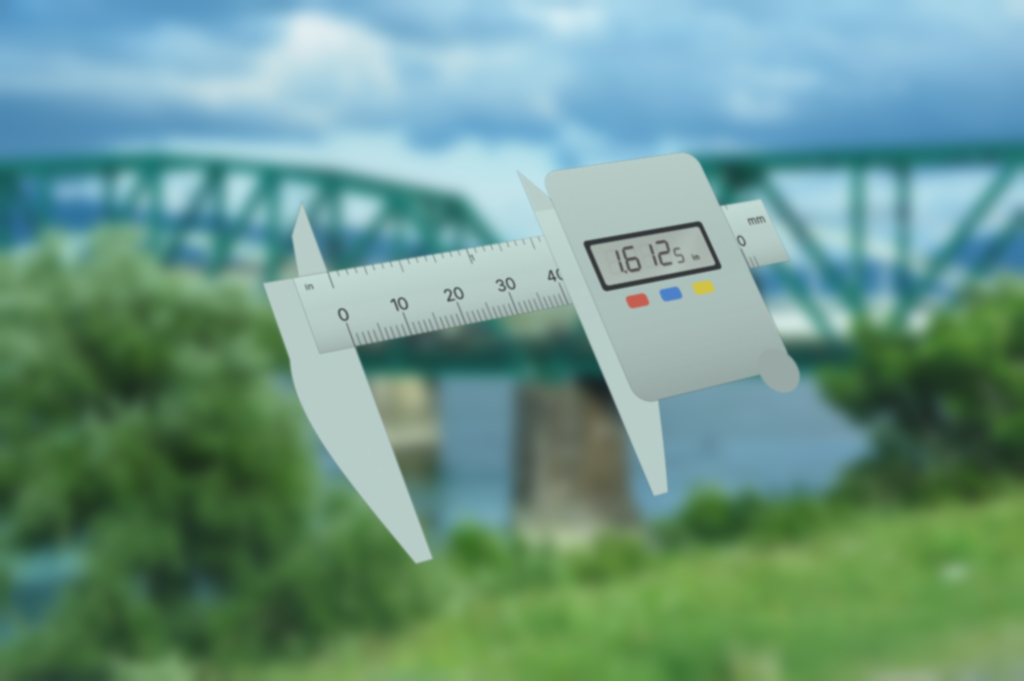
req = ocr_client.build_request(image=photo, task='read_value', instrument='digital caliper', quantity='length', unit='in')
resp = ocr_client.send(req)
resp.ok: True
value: 1.6125 in
